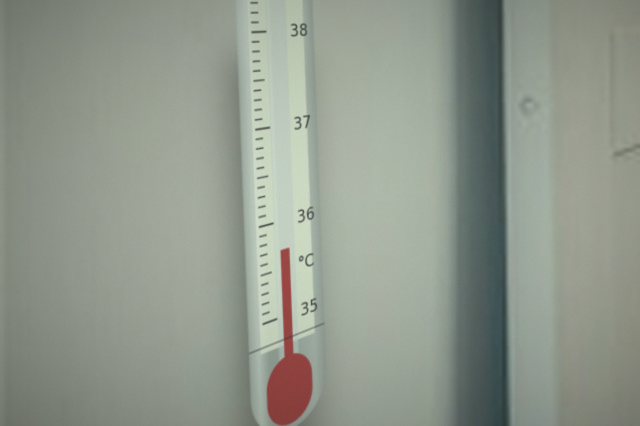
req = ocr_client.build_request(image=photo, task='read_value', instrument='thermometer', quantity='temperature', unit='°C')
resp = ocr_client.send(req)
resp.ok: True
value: 35.7 °C
